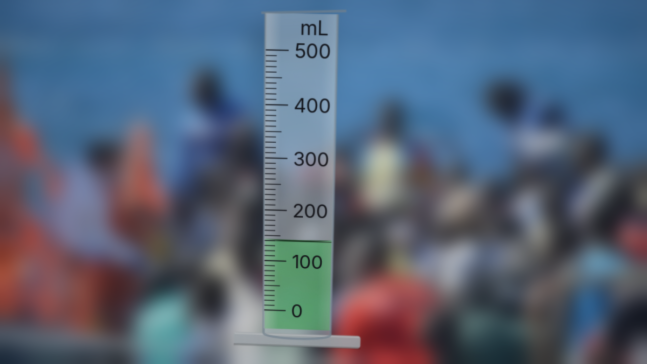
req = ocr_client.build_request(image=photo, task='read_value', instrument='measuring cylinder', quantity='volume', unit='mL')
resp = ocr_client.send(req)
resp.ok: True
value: 140 mL
